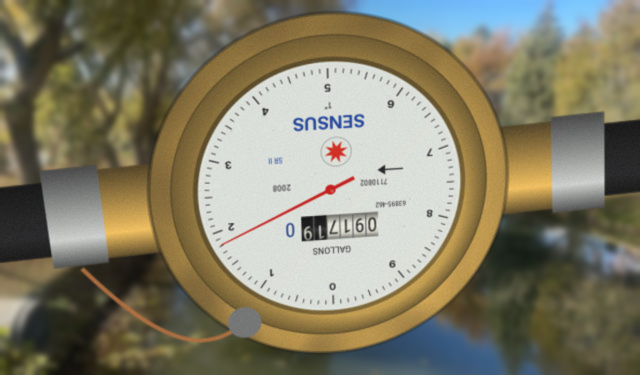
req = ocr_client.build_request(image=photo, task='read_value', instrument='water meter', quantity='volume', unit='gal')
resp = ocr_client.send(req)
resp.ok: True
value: 917191.8 gal
